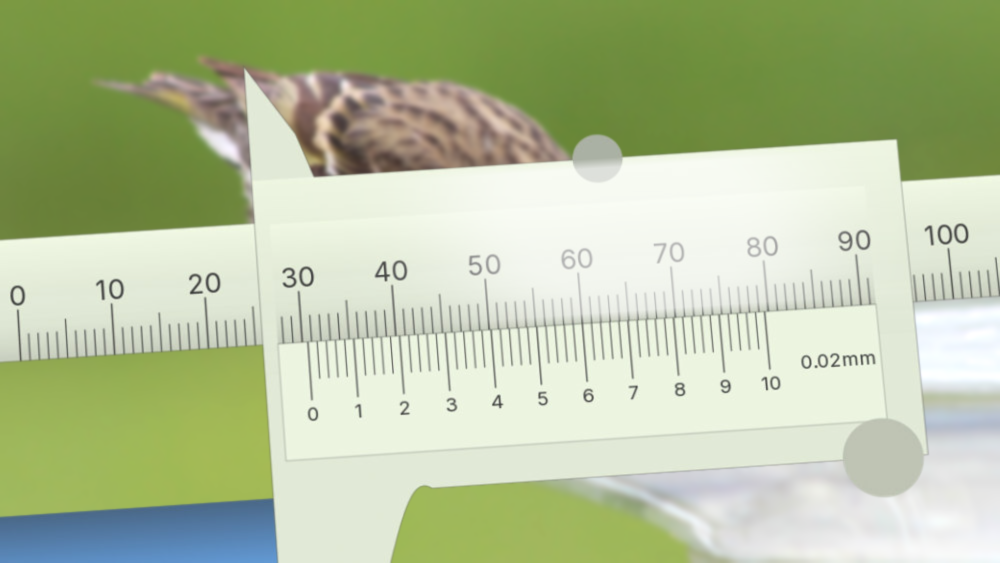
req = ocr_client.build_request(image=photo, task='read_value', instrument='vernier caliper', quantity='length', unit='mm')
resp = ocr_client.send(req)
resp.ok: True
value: 30.6 mm
